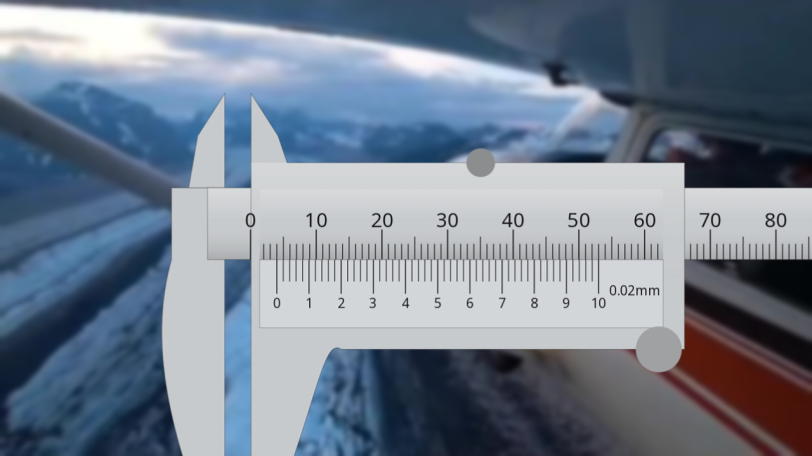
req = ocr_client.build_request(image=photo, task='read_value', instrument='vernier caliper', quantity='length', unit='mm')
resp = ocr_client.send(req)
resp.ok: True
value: 4.0 mm
